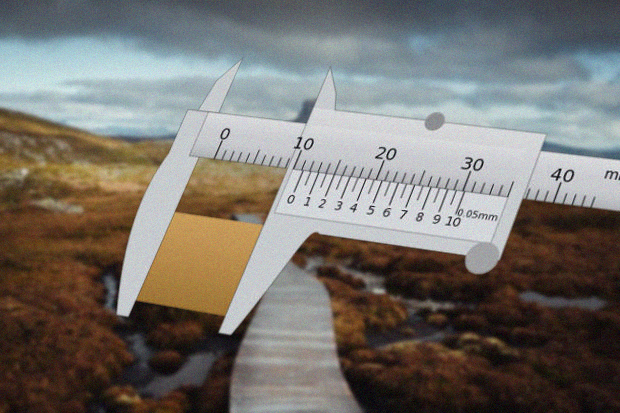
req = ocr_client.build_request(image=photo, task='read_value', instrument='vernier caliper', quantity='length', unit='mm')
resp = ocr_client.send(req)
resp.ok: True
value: 11.2 mm
